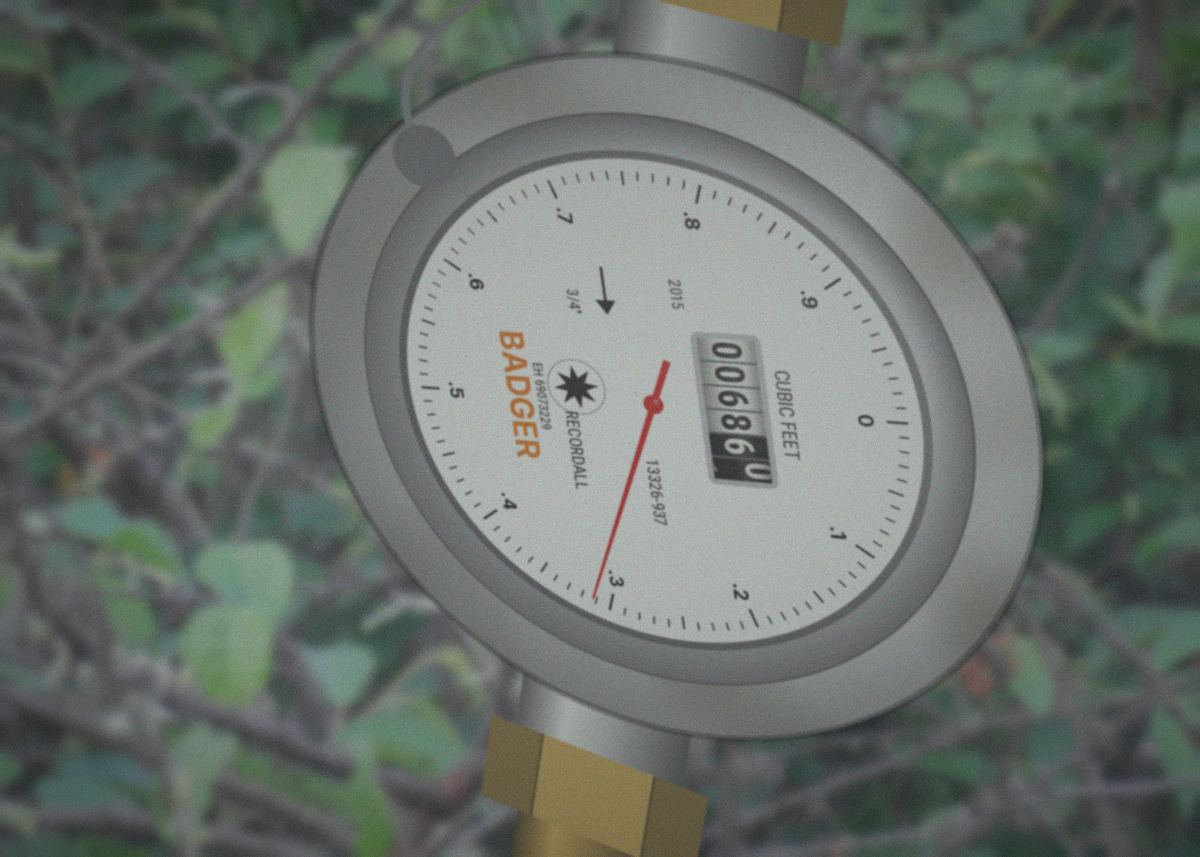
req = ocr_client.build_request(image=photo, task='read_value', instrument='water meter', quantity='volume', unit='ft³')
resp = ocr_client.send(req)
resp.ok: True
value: 6860.31 ft³
